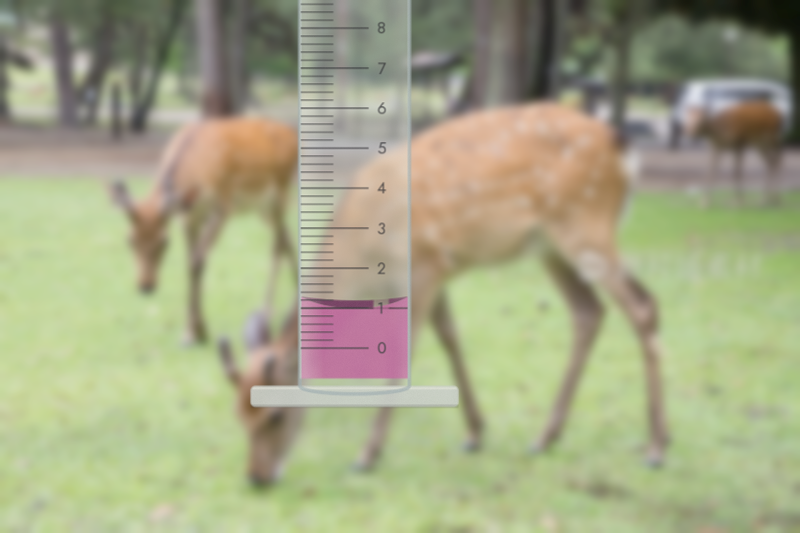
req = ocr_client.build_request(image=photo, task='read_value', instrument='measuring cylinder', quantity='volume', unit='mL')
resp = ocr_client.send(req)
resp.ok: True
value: 1 mL
